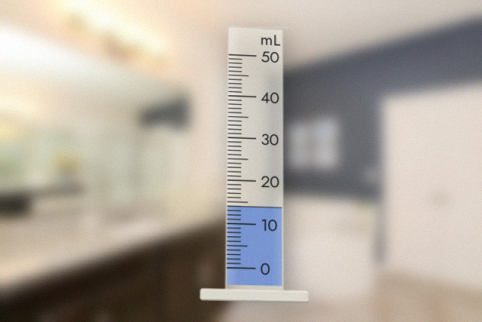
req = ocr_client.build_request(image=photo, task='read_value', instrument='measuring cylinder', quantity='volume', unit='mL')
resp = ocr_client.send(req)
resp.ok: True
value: 14 mL
